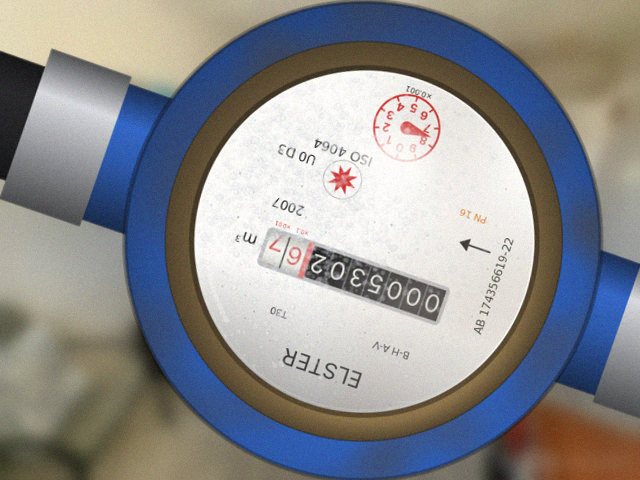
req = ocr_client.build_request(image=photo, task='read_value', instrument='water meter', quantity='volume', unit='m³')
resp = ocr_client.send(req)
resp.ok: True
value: 5302.667 m³
